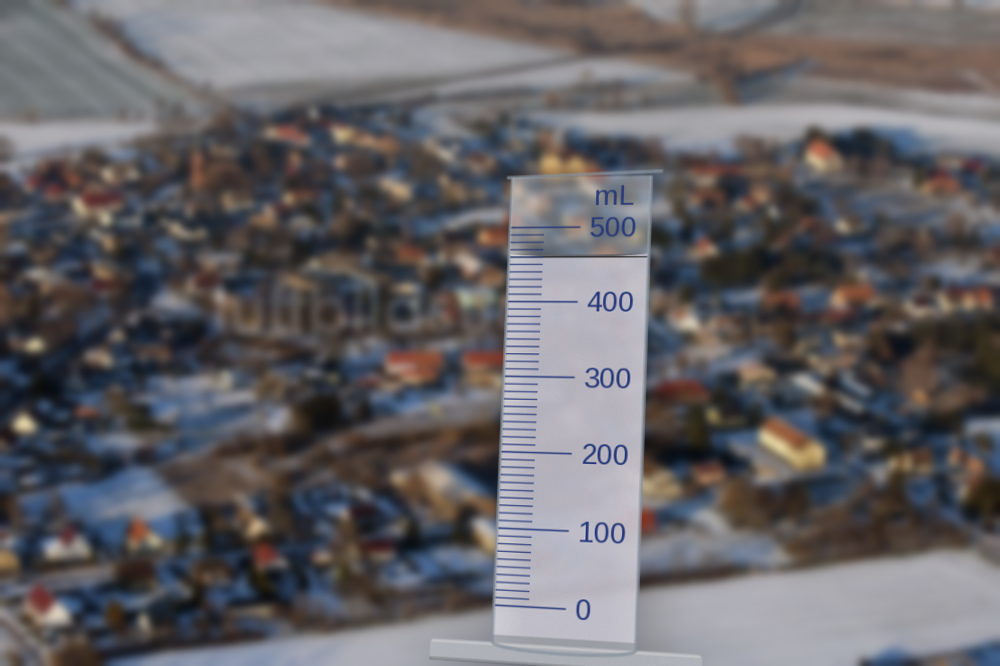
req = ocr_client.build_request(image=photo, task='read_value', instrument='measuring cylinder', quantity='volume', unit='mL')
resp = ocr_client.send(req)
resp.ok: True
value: 460 mL
